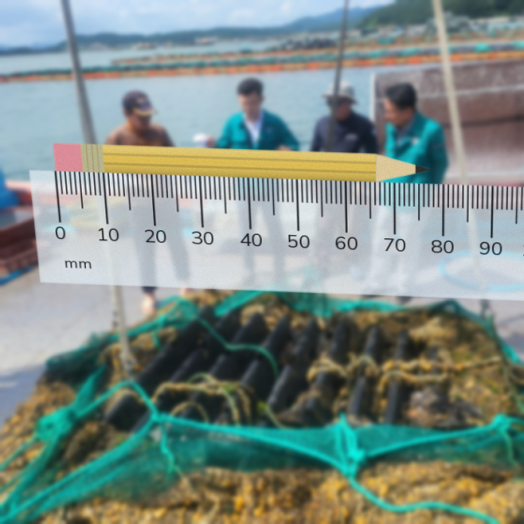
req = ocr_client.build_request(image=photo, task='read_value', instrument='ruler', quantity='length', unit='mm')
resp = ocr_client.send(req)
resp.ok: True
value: 77 mm
